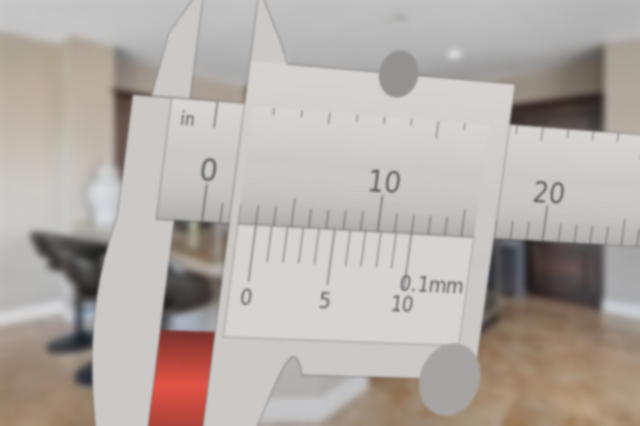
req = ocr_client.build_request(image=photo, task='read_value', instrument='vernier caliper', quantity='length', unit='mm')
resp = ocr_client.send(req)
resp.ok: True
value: 3.0 mm
